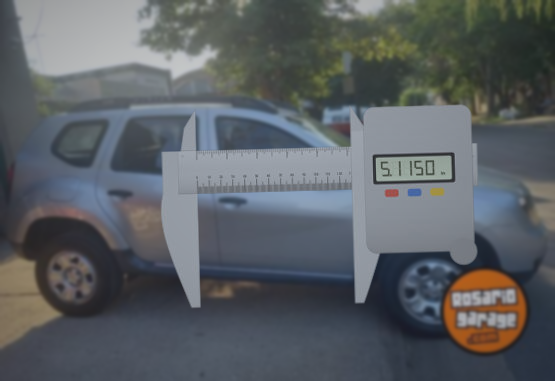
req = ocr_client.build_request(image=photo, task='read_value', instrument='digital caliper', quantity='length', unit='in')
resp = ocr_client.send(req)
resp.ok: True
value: 5.1150 in
